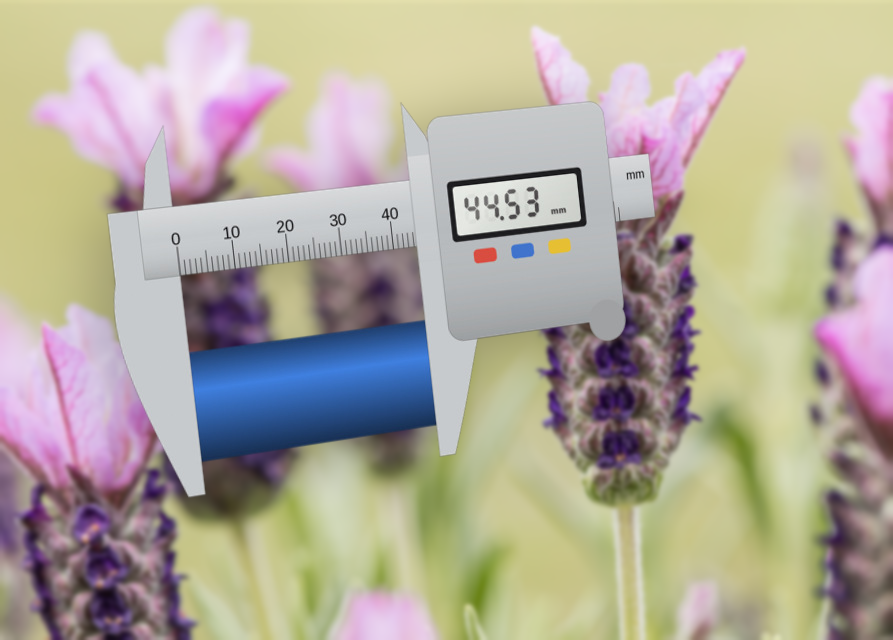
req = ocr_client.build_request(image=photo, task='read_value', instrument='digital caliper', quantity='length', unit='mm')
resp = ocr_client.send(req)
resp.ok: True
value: 44.53 mm
